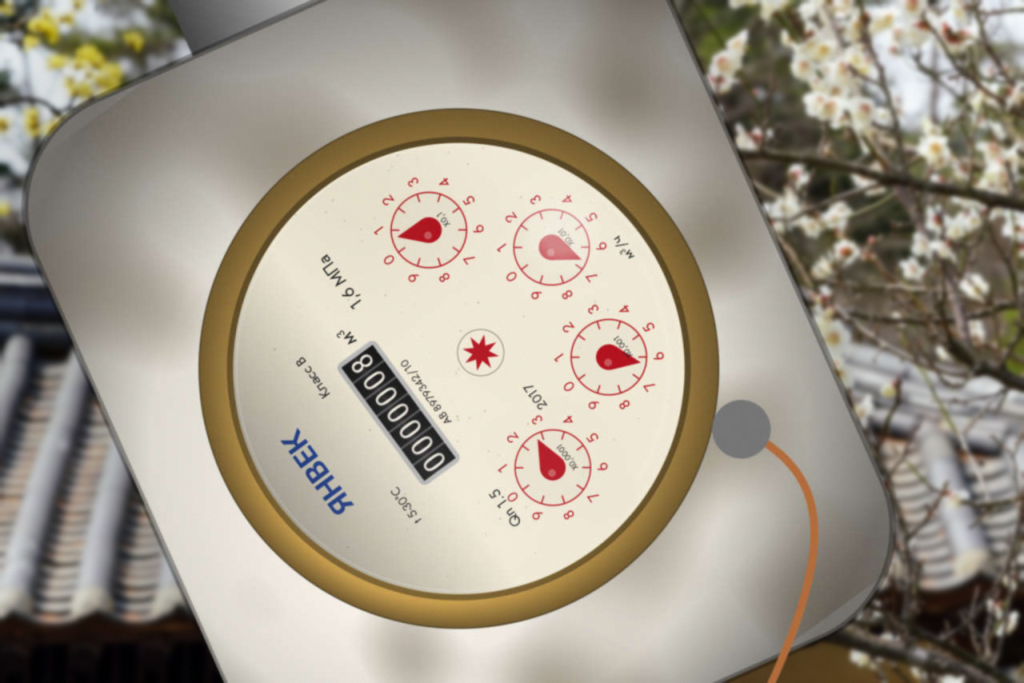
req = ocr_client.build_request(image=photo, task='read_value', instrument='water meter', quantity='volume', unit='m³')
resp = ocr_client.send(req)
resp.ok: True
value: 8.0662 m³
